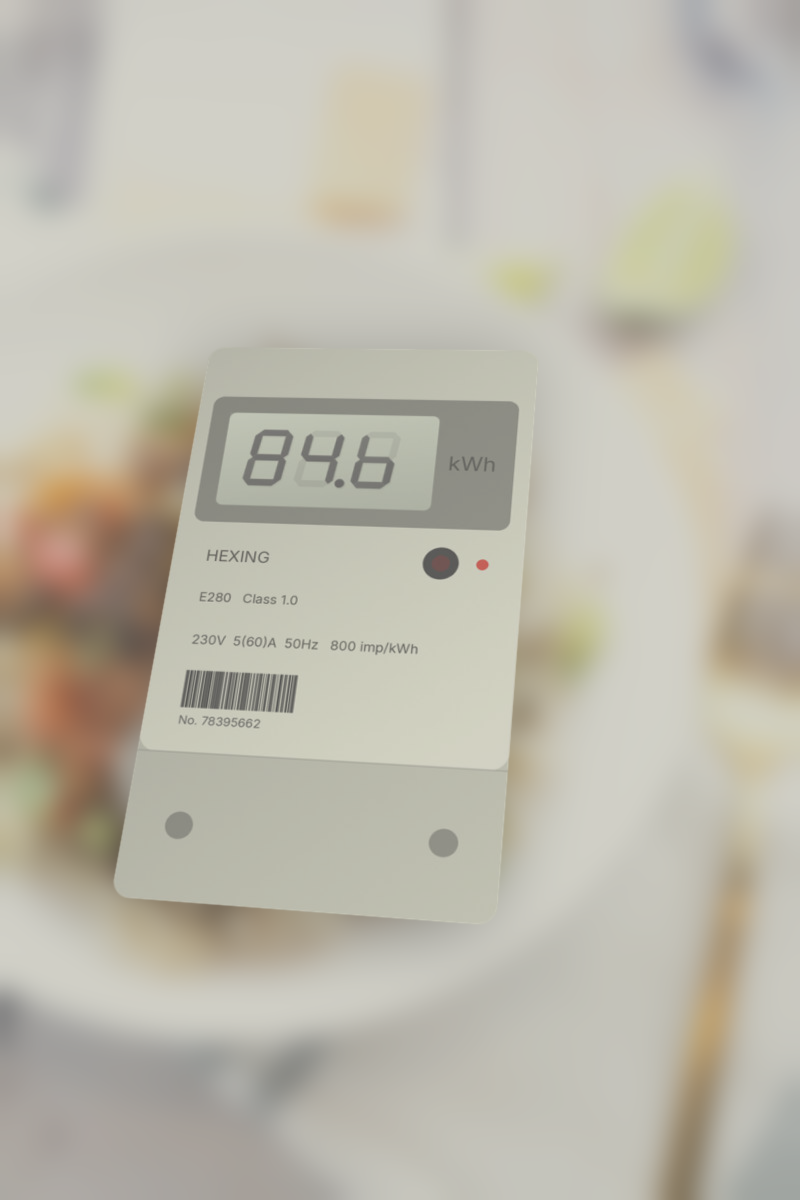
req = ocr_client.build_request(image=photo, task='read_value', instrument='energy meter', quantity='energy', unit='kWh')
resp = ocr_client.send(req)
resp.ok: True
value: 84.6 kWh
